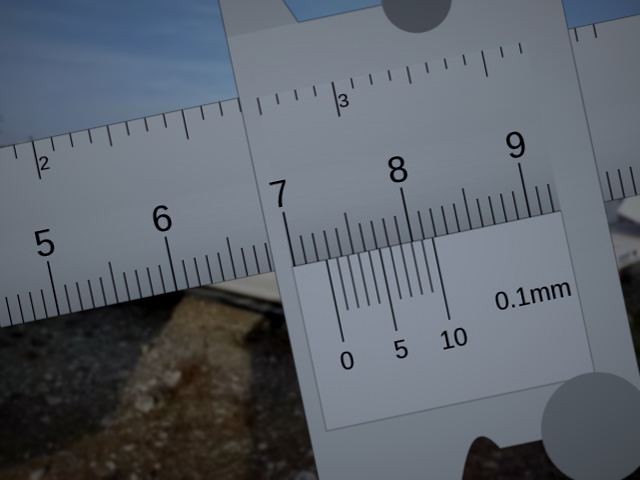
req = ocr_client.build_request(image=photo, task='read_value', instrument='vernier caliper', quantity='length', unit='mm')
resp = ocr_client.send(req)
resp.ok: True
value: 72.7 mm
